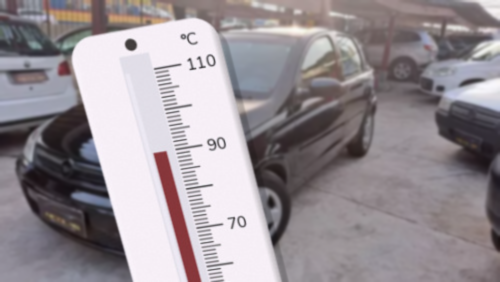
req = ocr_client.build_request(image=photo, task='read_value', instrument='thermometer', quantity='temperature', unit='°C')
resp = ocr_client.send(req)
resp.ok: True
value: 90 °C
